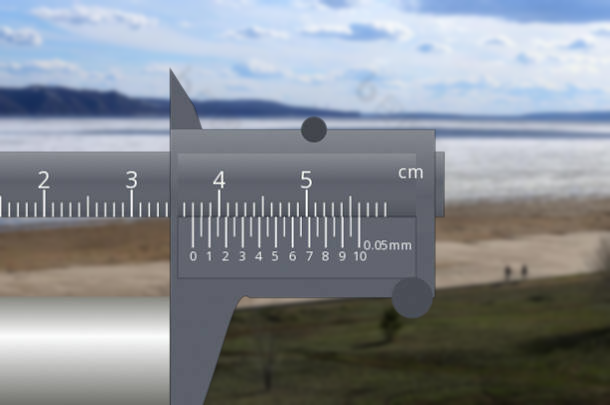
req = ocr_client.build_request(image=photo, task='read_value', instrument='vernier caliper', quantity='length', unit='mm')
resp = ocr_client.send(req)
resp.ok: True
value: 37.0 mm
